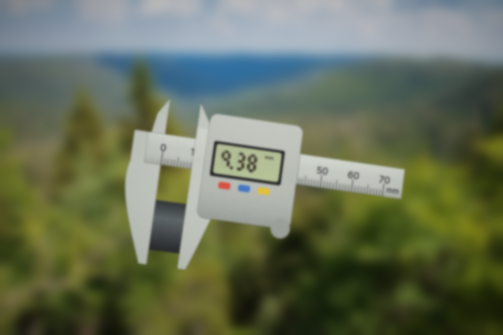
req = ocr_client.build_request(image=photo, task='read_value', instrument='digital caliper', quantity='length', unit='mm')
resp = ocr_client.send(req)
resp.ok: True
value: 9.38 mm
